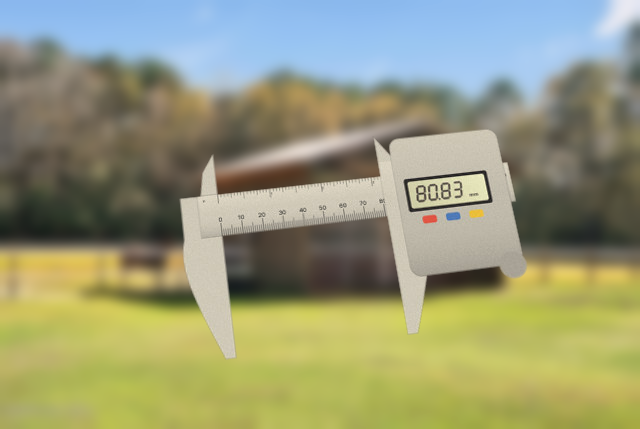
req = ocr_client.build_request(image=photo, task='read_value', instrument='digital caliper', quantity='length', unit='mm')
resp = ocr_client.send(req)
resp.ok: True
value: 80.83 mm
